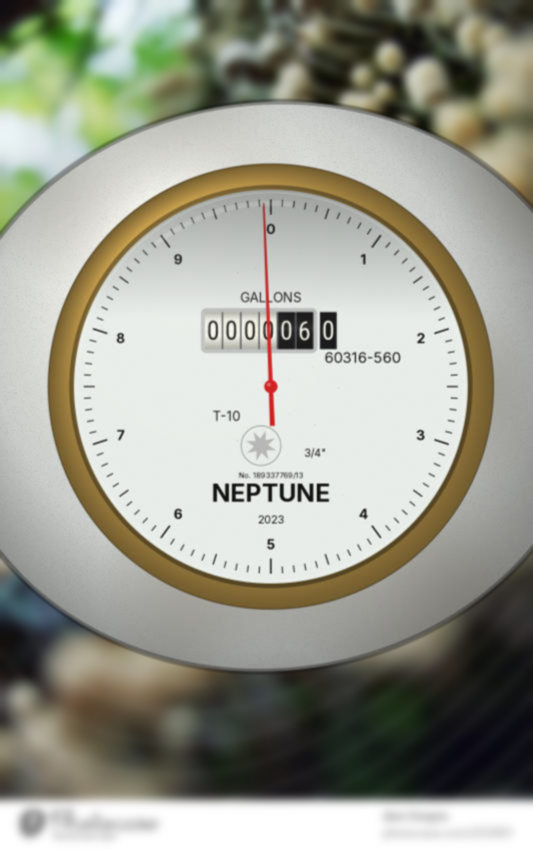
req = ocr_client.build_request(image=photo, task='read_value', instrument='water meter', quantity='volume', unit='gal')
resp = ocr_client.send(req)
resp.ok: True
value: 59.9 gal
